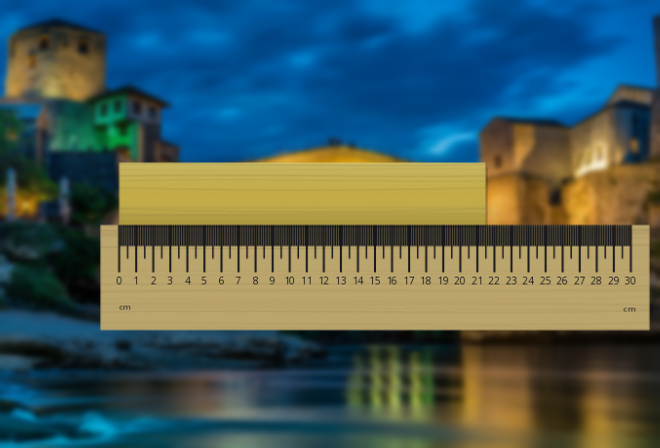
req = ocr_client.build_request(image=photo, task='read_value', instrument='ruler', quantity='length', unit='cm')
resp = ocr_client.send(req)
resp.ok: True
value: 21.5 cm
